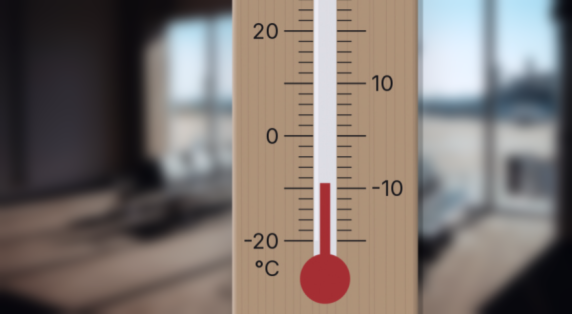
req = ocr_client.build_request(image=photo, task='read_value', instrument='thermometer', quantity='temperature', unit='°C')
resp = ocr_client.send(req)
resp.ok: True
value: -9 °C
